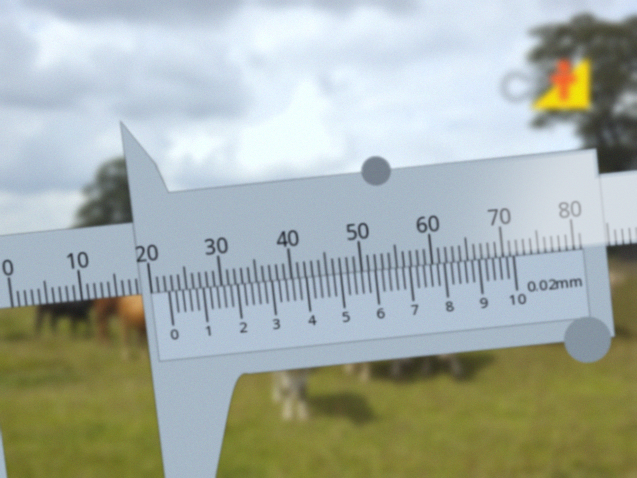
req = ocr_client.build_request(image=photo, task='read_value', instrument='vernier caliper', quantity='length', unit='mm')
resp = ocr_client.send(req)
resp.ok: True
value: 22.5 mm
